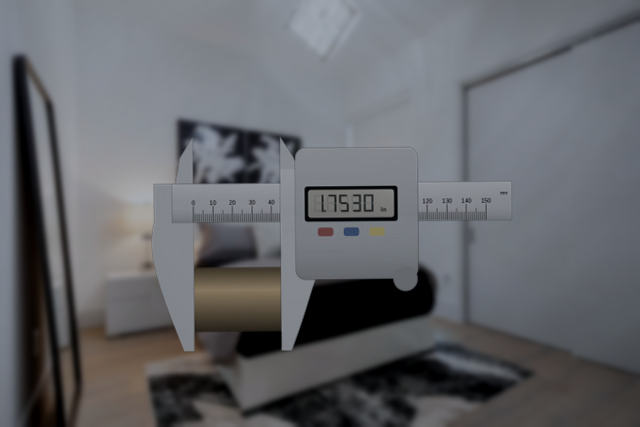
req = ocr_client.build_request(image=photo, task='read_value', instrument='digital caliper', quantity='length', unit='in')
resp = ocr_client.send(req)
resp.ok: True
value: 1.7530 in
